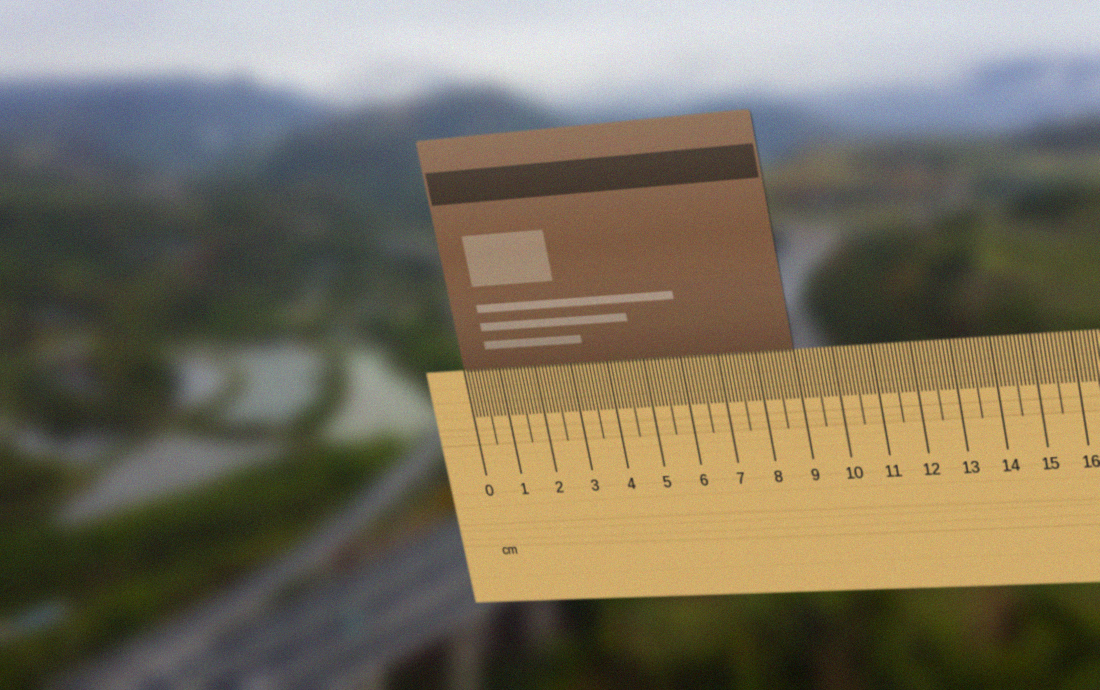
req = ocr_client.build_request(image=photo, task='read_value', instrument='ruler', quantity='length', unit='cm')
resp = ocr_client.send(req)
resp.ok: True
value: 9 cm
